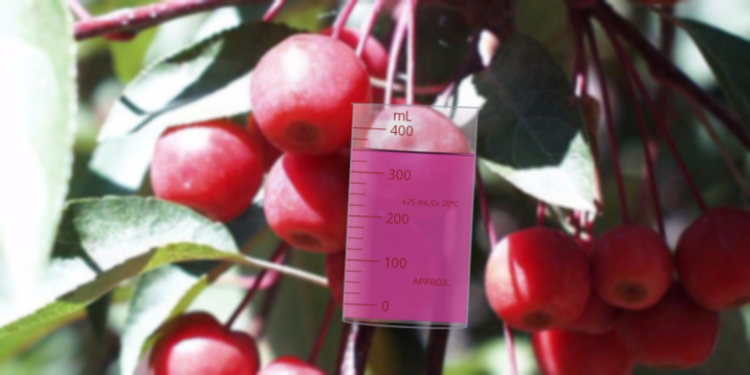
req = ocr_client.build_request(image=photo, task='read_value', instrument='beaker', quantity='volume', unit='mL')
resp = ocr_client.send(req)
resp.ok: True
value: 350 mL
